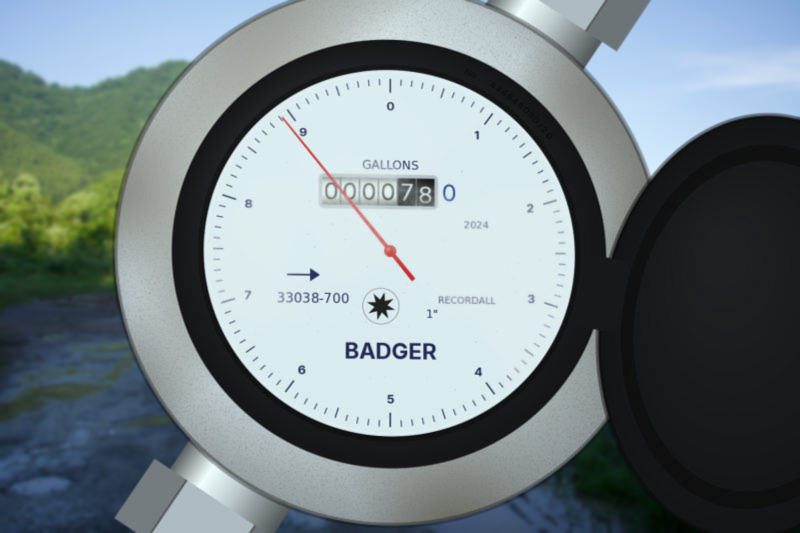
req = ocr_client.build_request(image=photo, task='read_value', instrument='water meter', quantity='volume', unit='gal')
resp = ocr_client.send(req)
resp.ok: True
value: 778.9 gal
